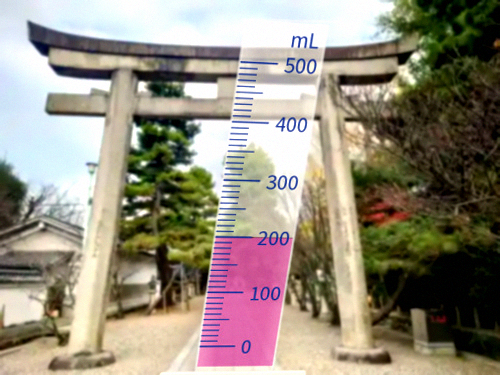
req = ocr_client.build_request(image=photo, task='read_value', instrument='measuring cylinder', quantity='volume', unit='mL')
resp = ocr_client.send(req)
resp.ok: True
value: 200 mL
